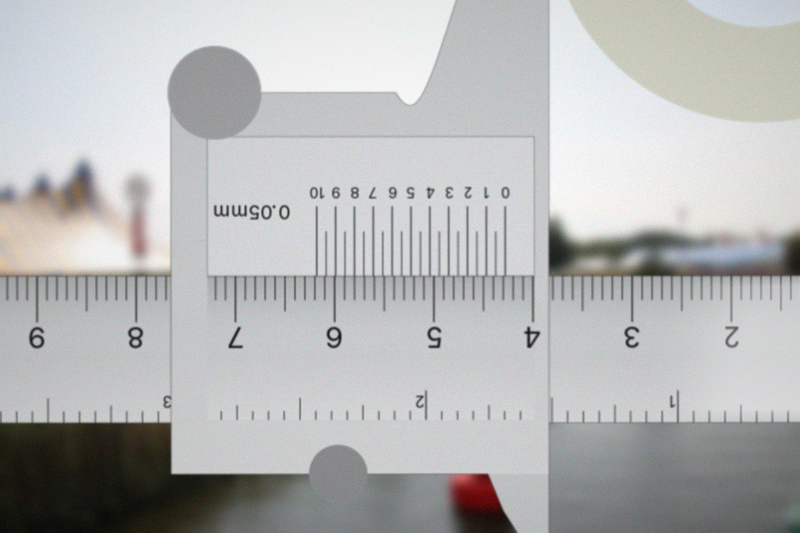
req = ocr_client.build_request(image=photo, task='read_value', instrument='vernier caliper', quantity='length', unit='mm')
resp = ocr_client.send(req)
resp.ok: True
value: 42.8 mm
